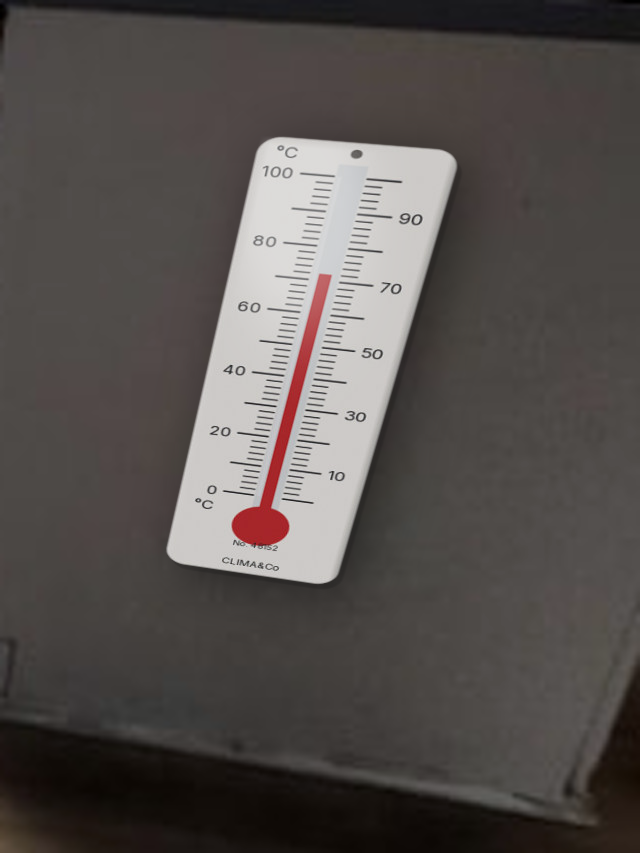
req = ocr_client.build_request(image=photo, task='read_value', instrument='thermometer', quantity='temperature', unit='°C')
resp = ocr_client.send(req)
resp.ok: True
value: 72 °C
